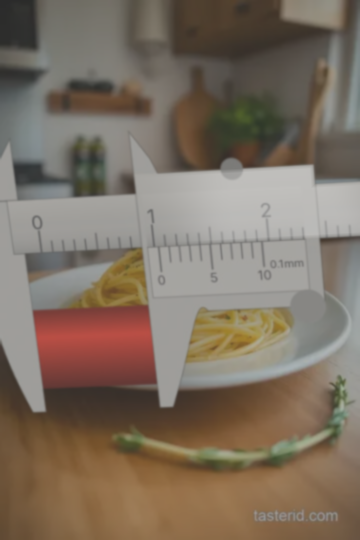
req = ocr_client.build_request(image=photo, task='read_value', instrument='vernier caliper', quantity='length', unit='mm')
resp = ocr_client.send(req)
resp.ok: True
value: 10.4 mm
